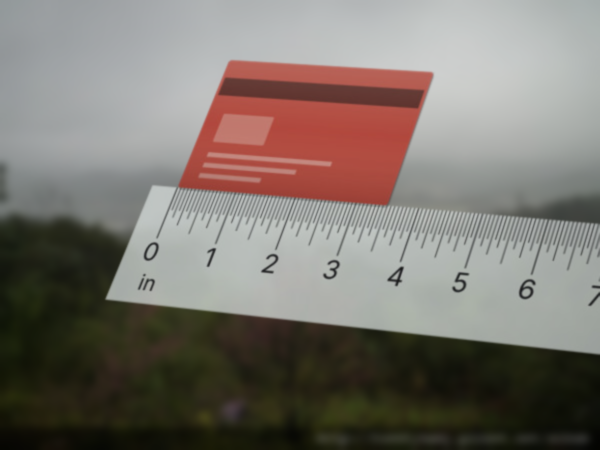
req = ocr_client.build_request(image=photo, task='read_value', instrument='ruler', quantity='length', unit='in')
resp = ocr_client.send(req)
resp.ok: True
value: 3.5 in
